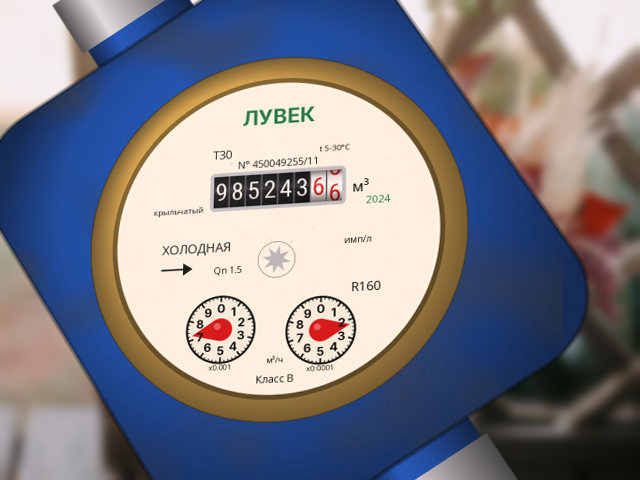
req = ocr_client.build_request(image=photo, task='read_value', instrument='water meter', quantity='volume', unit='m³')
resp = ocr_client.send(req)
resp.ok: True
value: 985243.6572 m³
